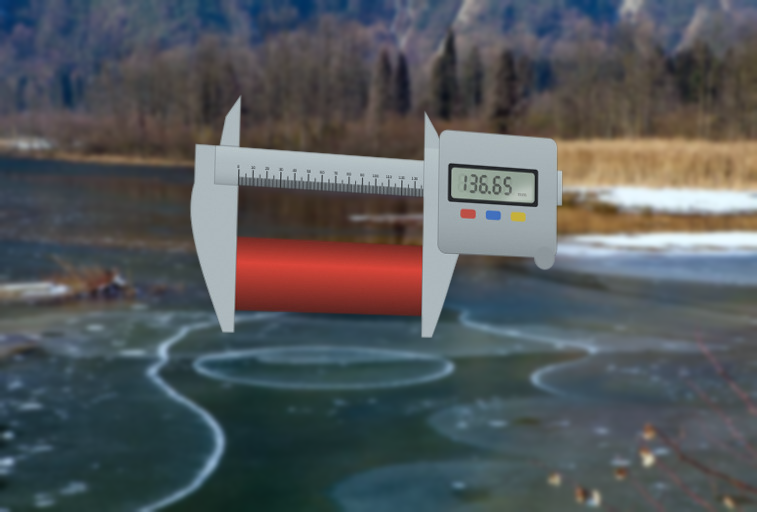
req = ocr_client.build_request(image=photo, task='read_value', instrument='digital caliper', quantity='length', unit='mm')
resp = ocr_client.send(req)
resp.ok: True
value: 136.65 mm
